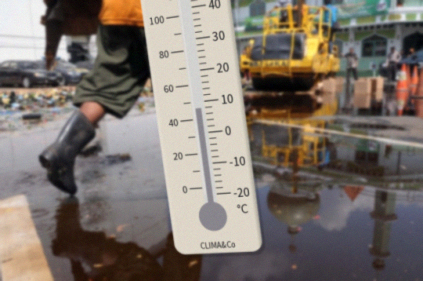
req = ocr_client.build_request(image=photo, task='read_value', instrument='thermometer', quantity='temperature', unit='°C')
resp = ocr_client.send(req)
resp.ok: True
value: 8 °C
